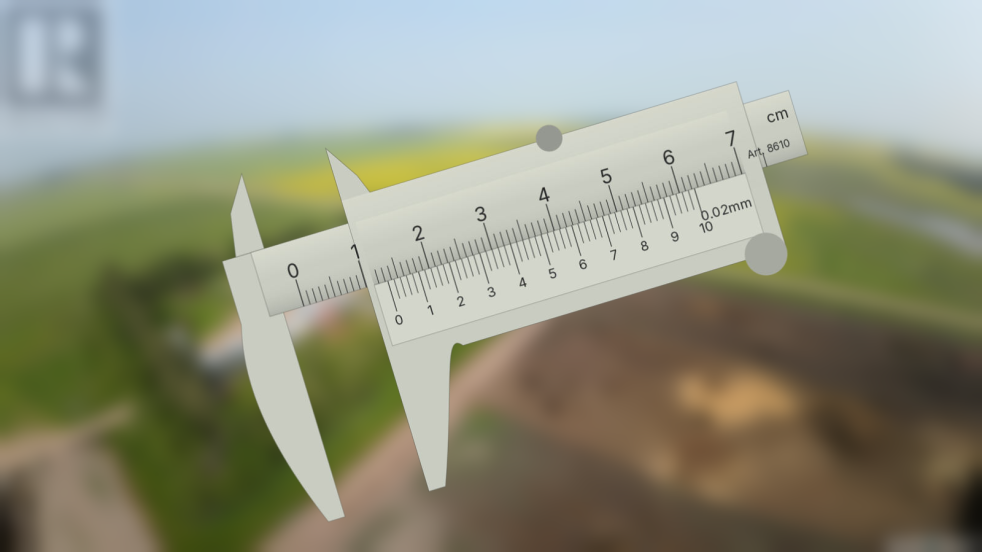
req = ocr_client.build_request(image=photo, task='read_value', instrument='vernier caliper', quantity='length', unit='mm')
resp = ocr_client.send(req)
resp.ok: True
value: 13.4 mm
